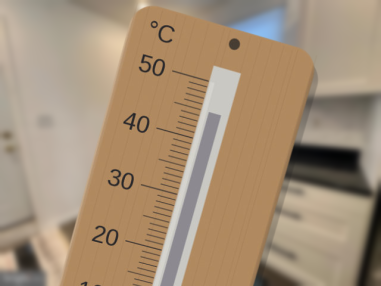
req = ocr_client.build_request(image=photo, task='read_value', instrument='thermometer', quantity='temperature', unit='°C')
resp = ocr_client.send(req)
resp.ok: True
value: 45 °C
